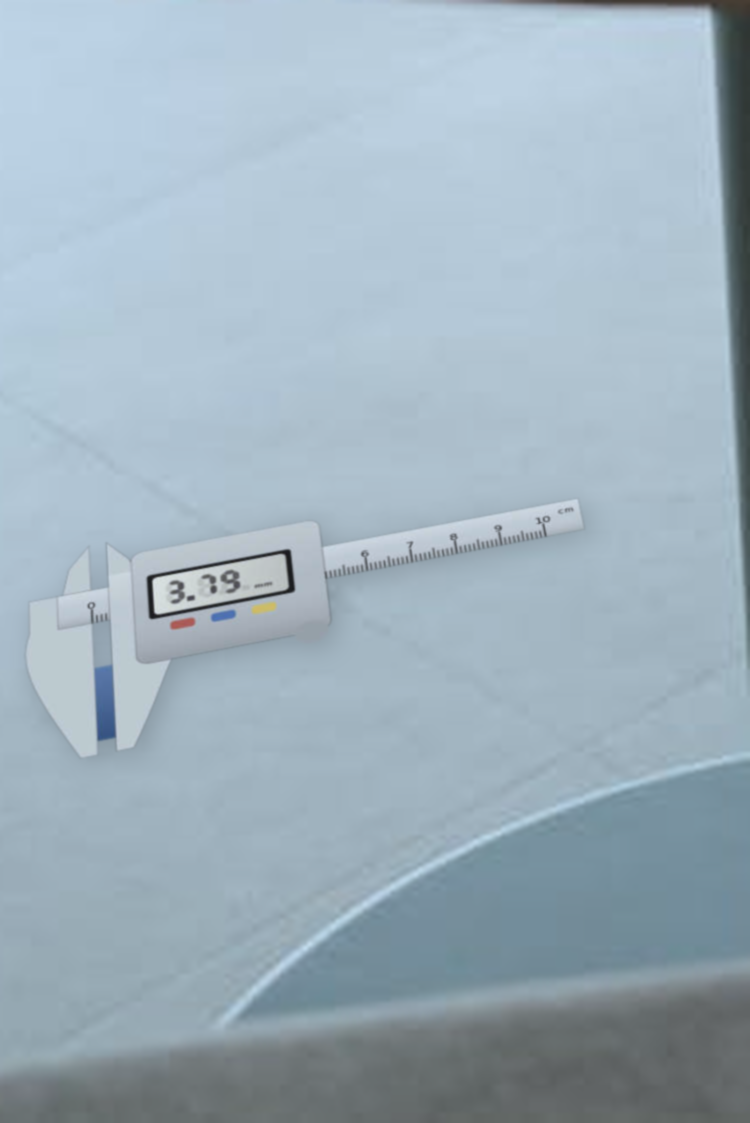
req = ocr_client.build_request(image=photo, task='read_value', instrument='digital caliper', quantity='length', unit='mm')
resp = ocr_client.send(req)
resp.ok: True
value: 3.79 mm
